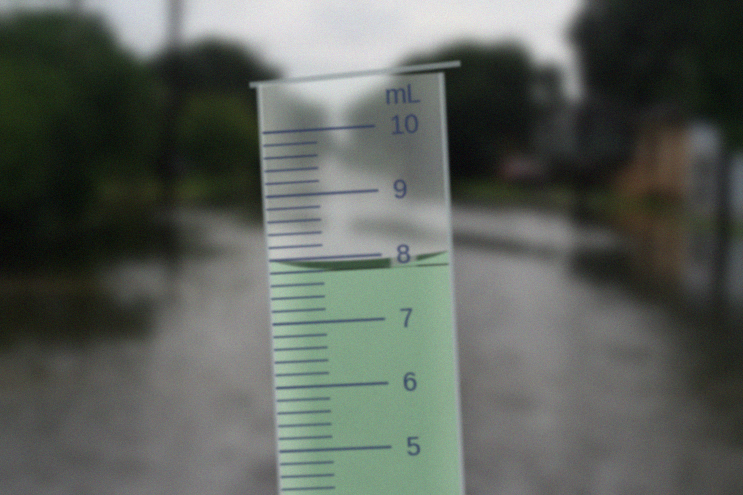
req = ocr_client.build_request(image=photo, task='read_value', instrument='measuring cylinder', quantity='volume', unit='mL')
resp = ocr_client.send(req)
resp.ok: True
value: 7.8 mL
